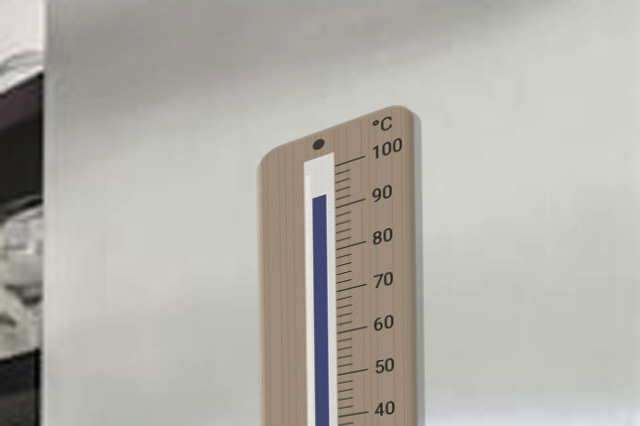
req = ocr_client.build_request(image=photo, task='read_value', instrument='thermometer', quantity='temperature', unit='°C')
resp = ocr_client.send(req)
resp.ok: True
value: 94 °C
